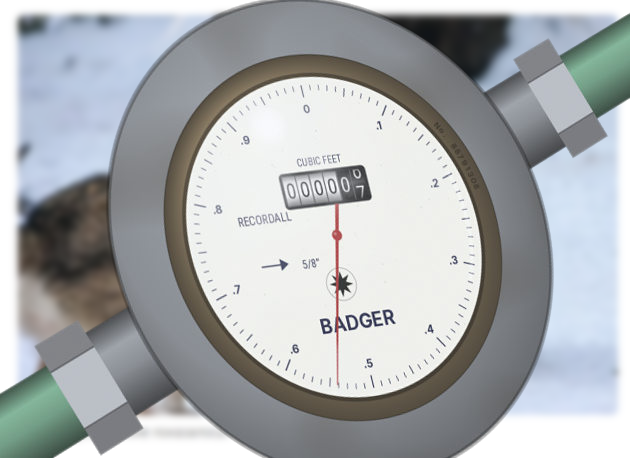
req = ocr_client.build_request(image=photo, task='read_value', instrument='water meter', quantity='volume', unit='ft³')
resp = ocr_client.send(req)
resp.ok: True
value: 6.54 ft³
